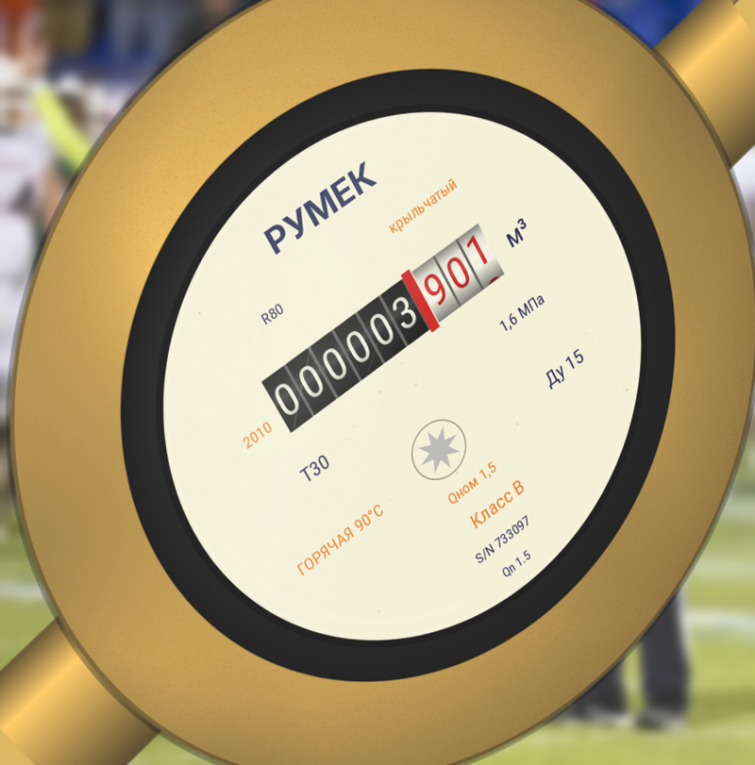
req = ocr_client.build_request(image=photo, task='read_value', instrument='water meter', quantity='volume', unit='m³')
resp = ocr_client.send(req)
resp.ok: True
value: 3.901 m³
